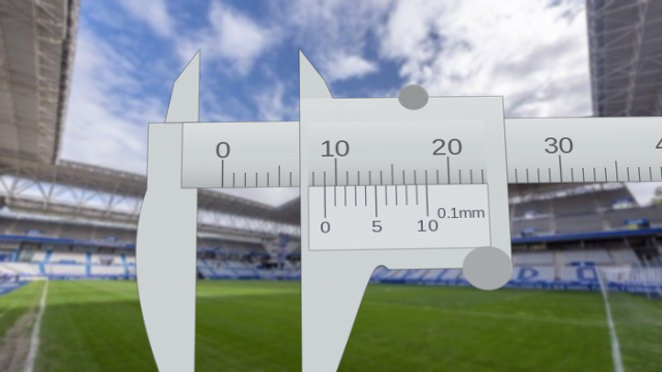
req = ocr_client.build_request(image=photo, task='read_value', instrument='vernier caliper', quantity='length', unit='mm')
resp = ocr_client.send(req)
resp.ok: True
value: 9.0 mm
